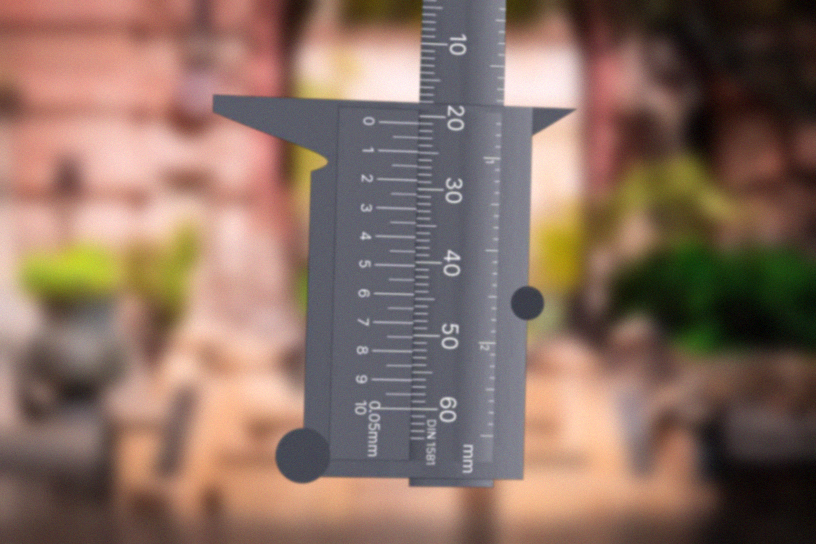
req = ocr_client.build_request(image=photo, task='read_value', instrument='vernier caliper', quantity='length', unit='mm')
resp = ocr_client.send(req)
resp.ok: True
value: 21.0 mm
